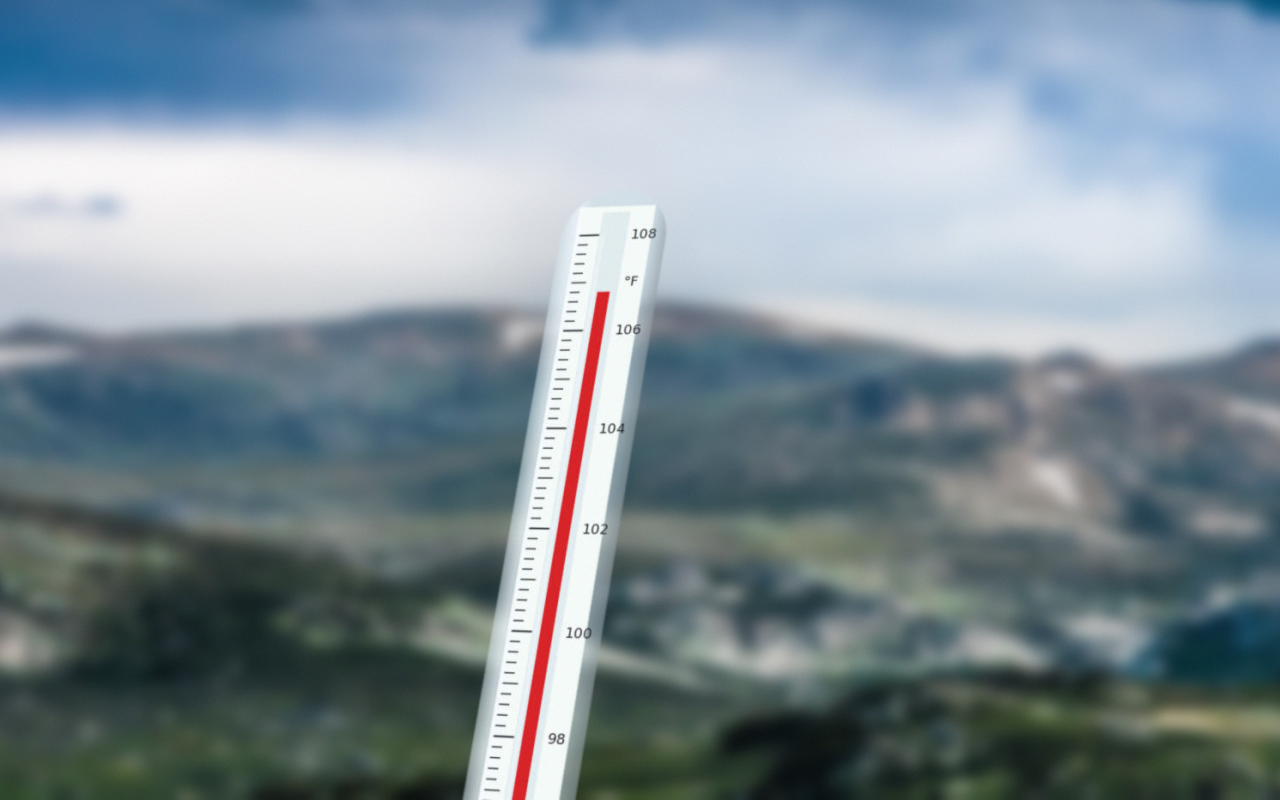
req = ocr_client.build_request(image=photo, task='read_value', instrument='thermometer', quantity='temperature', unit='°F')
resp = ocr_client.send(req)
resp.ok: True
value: 106.8 °F
